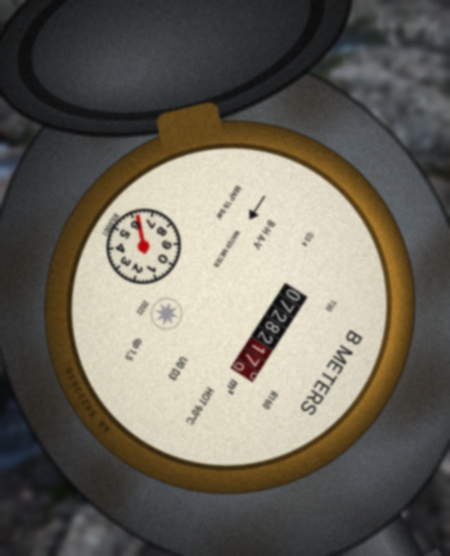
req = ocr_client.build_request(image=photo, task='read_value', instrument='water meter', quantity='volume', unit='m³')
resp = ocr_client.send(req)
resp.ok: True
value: 7282.1786 m³
